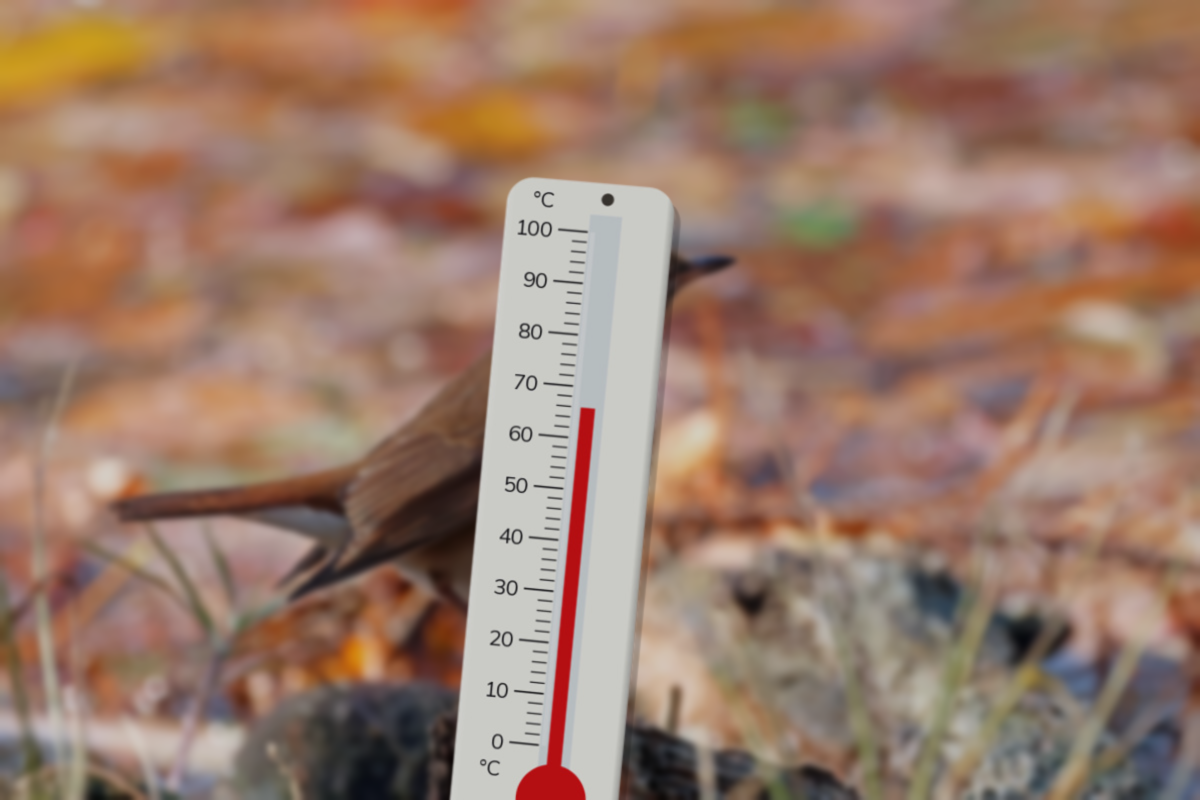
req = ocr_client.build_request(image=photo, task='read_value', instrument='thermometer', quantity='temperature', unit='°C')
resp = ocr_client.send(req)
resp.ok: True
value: 66 °C
